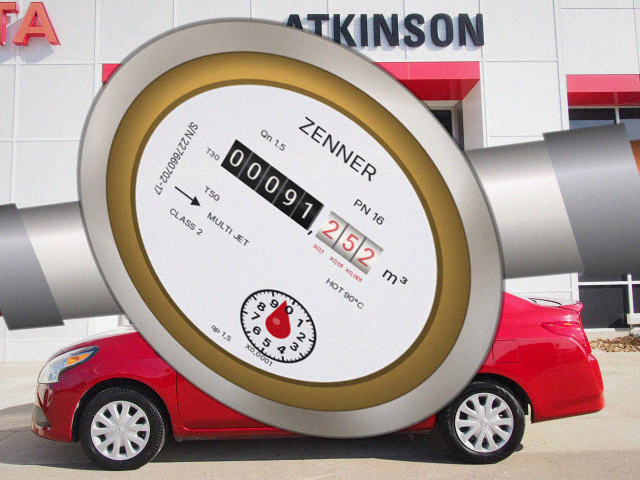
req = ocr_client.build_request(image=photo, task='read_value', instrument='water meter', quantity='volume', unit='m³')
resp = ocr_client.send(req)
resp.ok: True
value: 91.2519 m³
